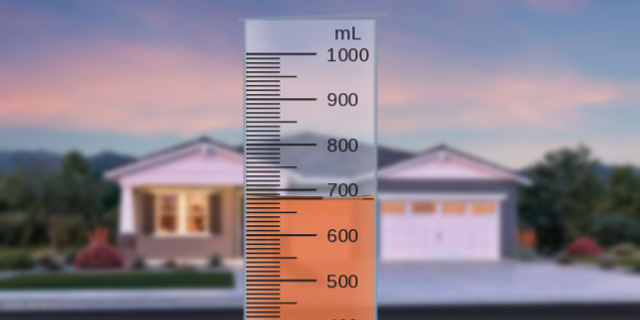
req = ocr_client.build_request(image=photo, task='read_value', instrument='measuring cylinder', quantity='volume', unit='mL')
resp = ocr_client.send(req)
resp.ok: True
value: 680 mL
